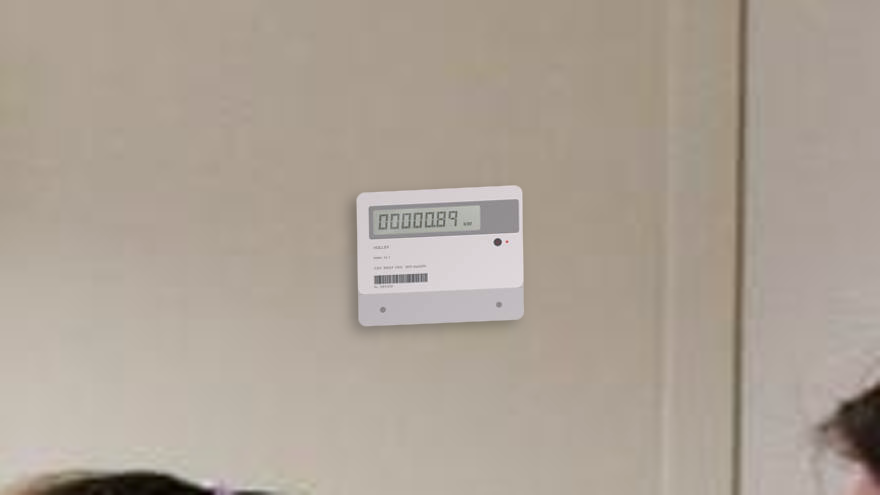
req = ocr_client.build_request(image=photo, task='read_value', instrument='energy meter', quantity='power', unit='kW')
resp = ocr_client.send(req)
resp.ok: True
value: 0.89 kW
